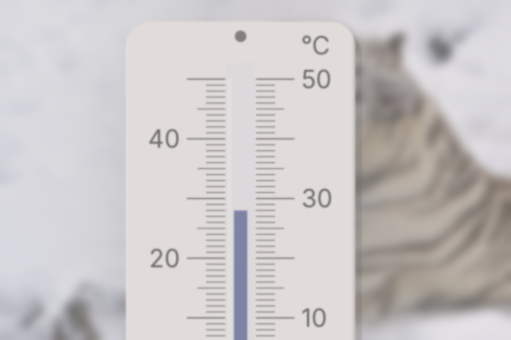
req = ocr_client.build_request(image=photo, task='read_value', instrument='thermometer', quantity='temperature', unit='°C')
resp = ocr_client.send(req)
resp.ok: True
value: 28 °C
